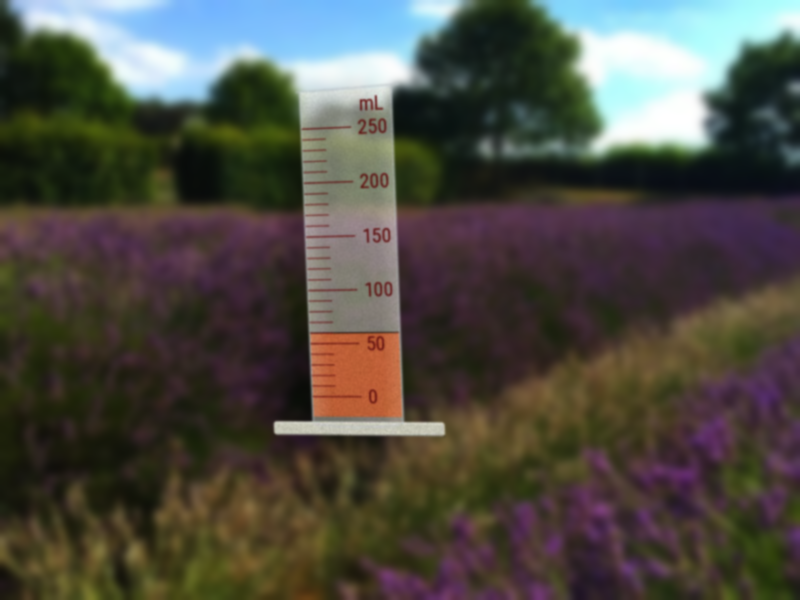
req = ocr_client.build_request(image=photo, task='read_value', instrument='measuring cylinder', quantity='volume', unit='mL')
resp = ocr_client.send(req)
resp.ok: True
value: 60 mL
